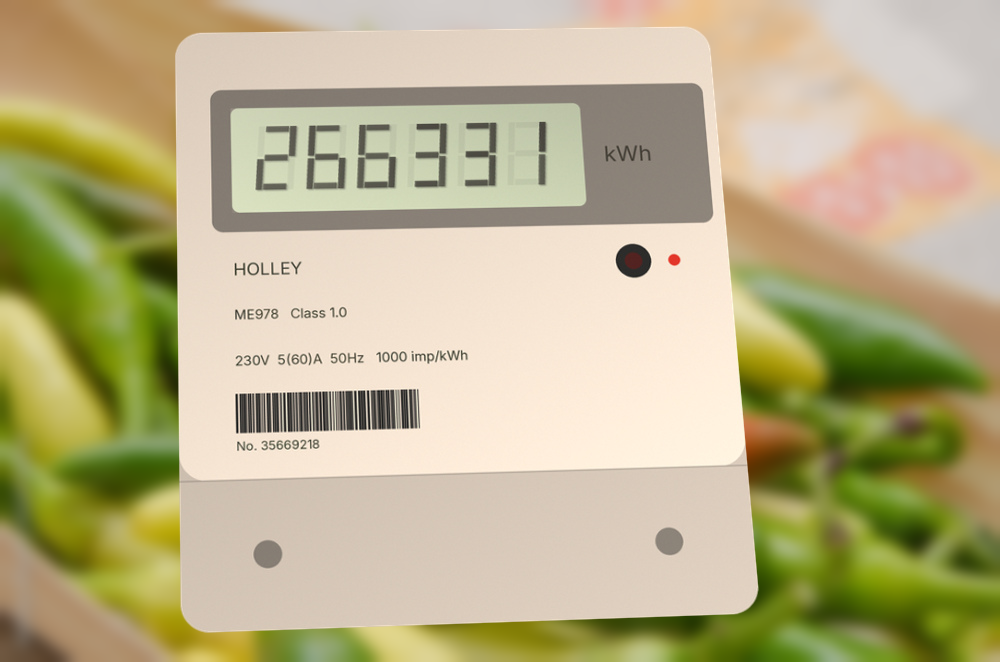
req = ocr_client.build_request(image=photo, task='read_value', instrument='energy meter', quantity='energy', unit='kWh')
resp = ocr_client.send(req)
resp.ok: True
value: 266331 kWh
